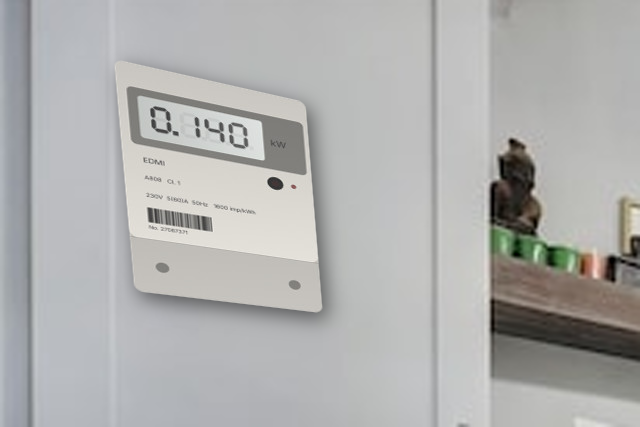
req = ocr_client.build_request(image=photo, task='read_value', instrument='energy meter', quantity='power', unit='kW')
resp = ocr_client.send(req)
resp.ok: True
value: 0.140 kW
